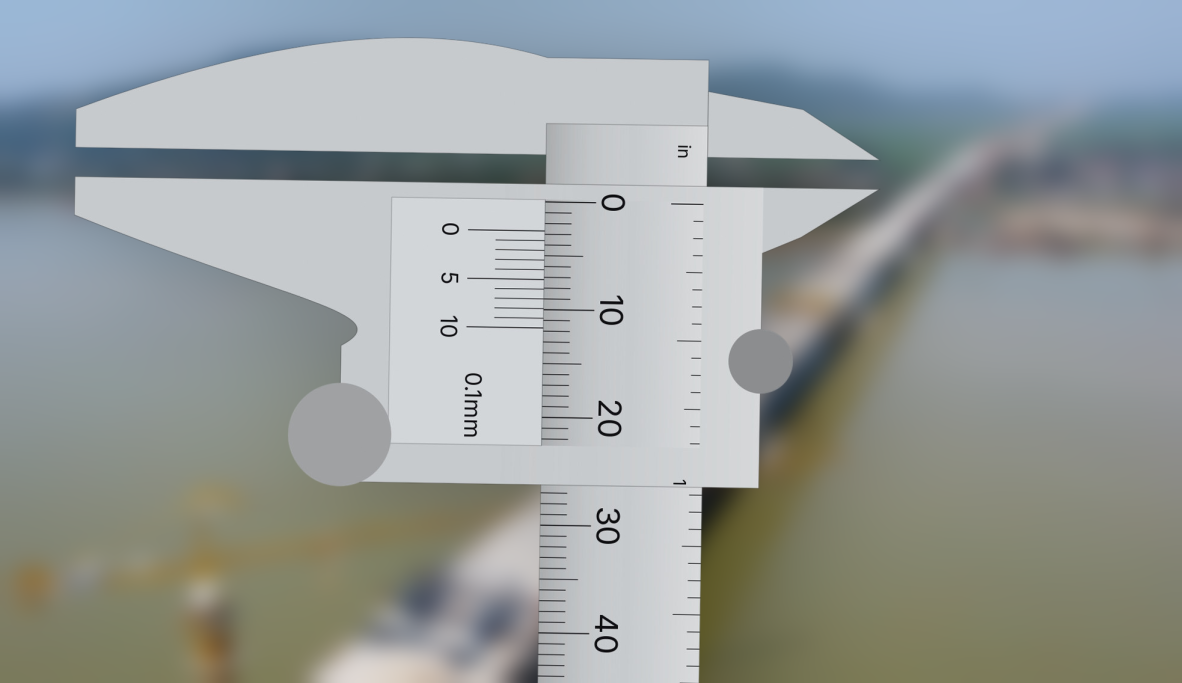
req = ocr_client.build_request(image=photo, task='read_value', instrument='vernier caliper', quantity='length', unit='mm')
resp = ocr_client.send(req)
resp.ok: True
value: 2.7 mm
